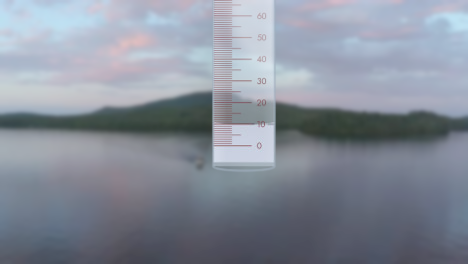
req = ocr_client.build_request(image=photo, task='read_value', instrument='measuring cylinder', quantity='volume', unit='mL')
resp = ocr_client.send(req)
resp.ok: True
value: 10 mL
